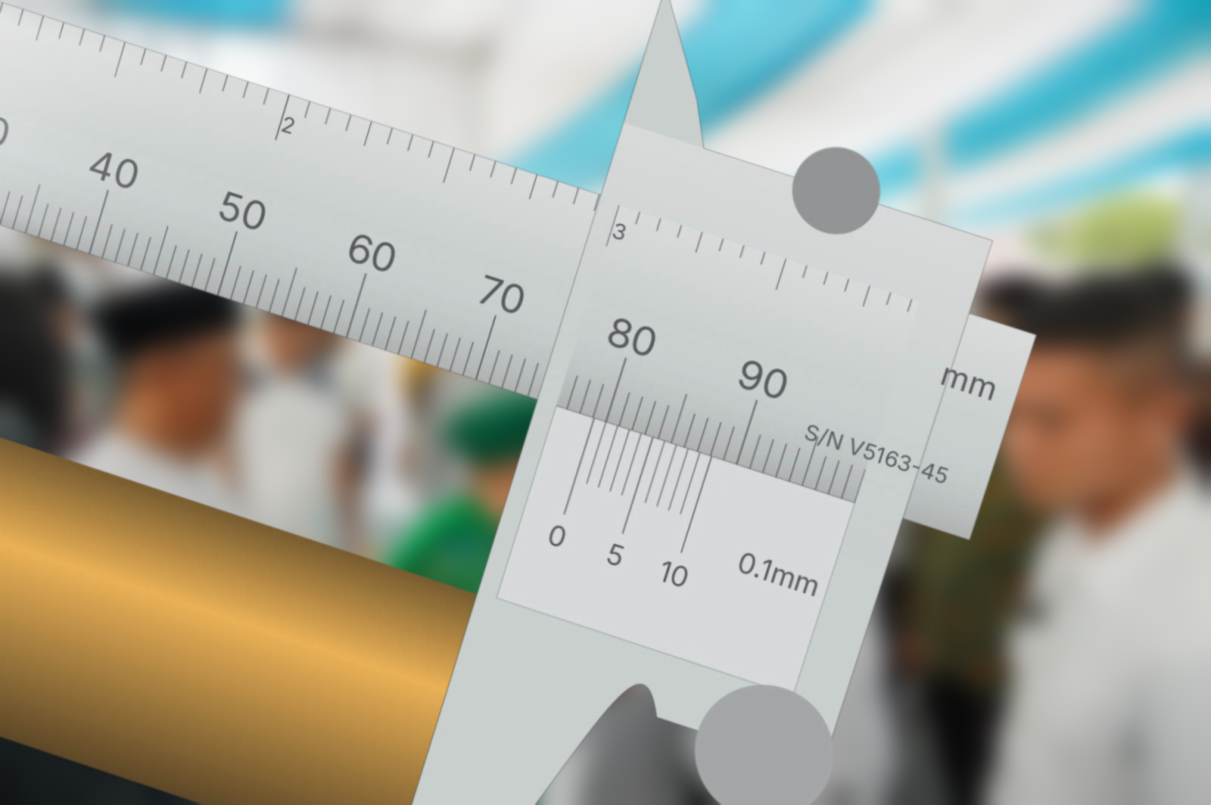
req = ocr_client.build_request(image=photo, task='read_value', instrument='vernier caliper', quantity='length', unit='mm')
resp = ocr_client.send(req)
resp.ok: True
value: 79.1 mm
